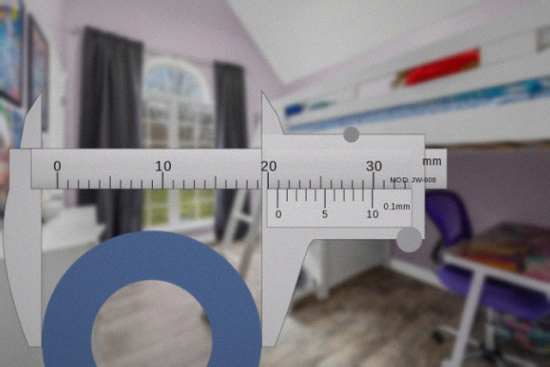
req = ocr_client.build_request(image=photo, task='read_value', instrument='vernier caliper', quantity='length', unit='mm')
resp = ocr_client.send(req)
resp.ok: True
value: 20.9 mm
